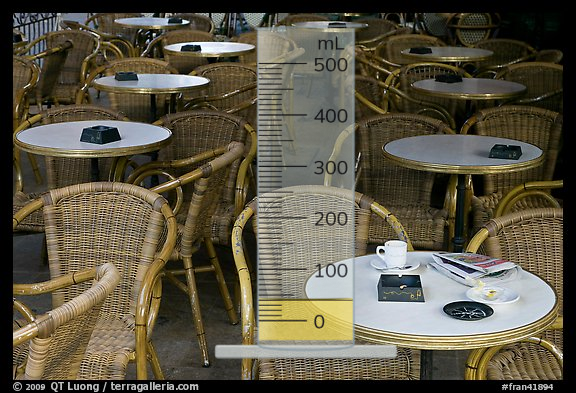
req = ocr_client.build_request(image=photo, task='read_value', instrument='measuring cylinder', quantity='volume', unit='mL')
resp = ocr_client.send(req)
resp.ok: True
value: 40 mL
